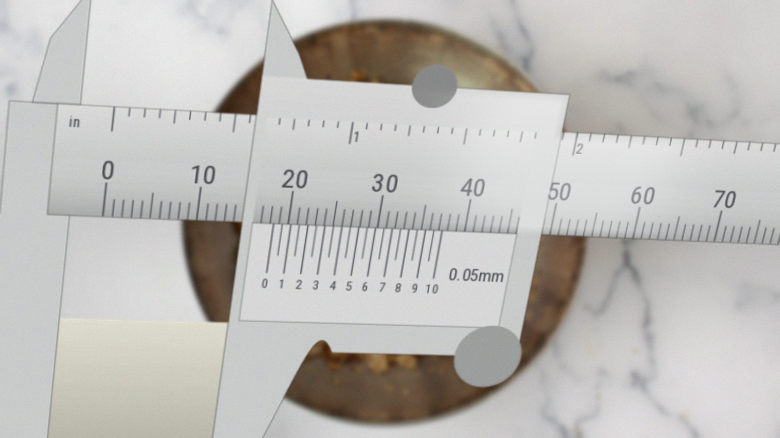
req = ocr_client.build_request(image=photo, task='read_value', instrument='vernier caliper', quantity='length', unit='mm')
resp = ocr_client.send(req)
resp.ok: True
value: 18.4 mm
